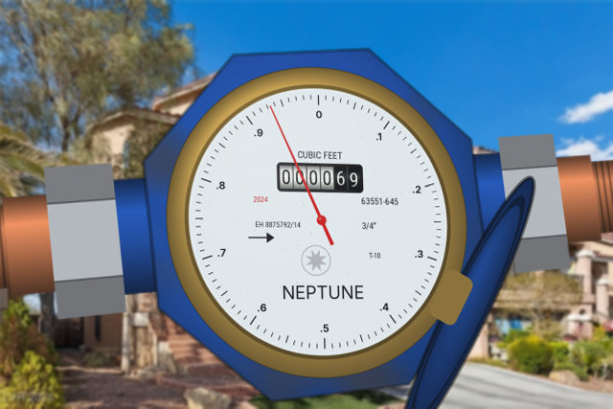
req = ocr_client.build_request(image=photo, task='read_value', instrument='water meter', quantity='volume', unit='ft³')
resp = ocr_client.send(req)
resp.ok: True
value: 68.93 ft³
